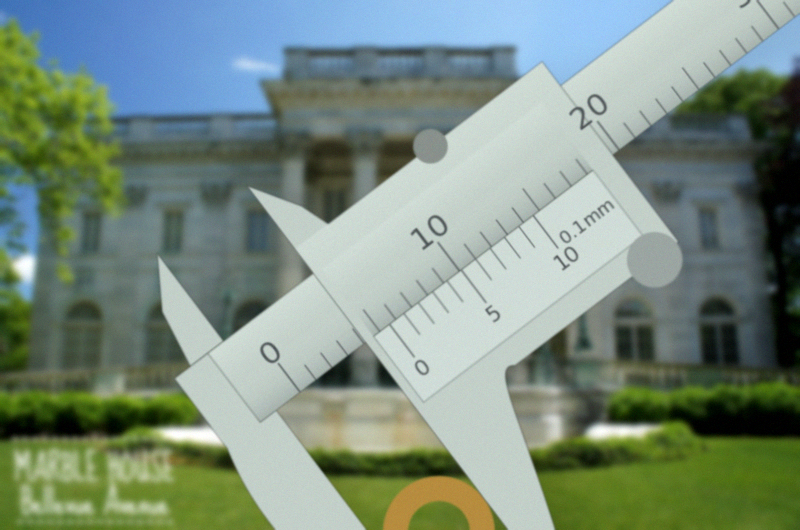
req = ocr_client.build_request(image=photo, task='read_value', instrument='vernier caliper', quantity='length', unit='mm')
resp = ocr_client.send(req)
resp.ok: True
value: 5.6 mm
